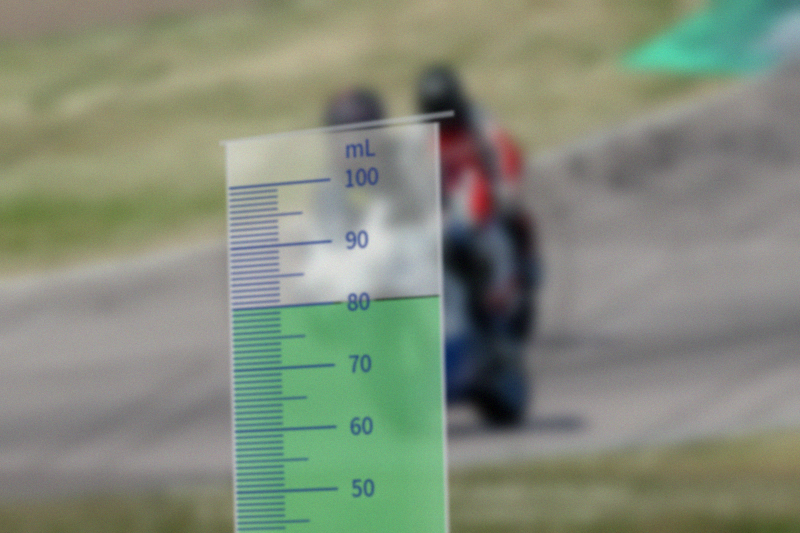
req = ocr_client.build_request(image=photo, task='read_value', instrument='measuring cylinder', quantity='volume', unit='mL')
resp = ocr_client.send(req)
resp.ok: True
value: 80 mL
